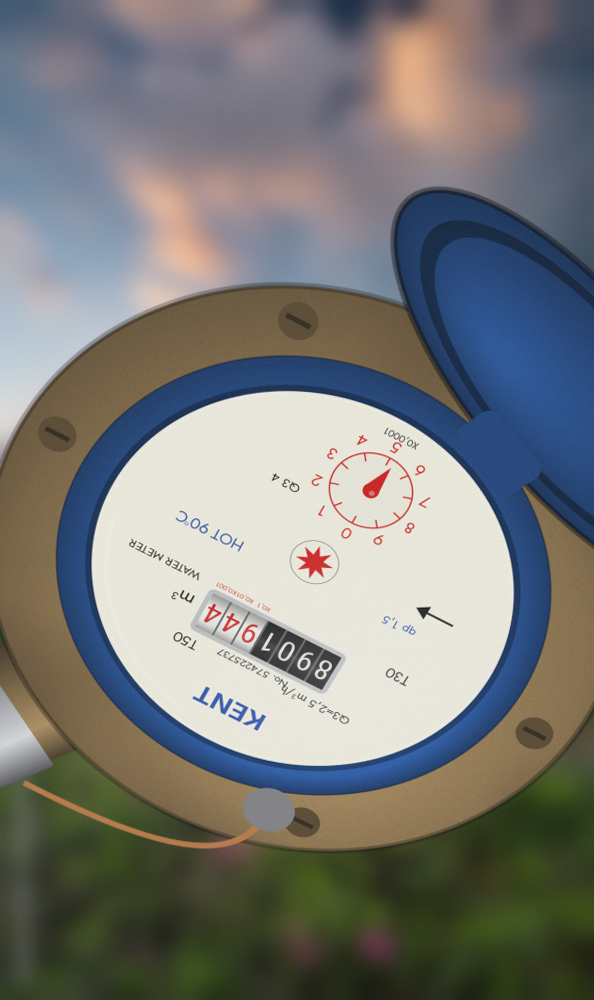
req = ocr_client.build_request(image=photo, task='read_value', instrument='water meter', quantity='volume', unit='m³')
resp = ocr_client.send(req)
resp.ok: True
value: 8901.9445 m³
